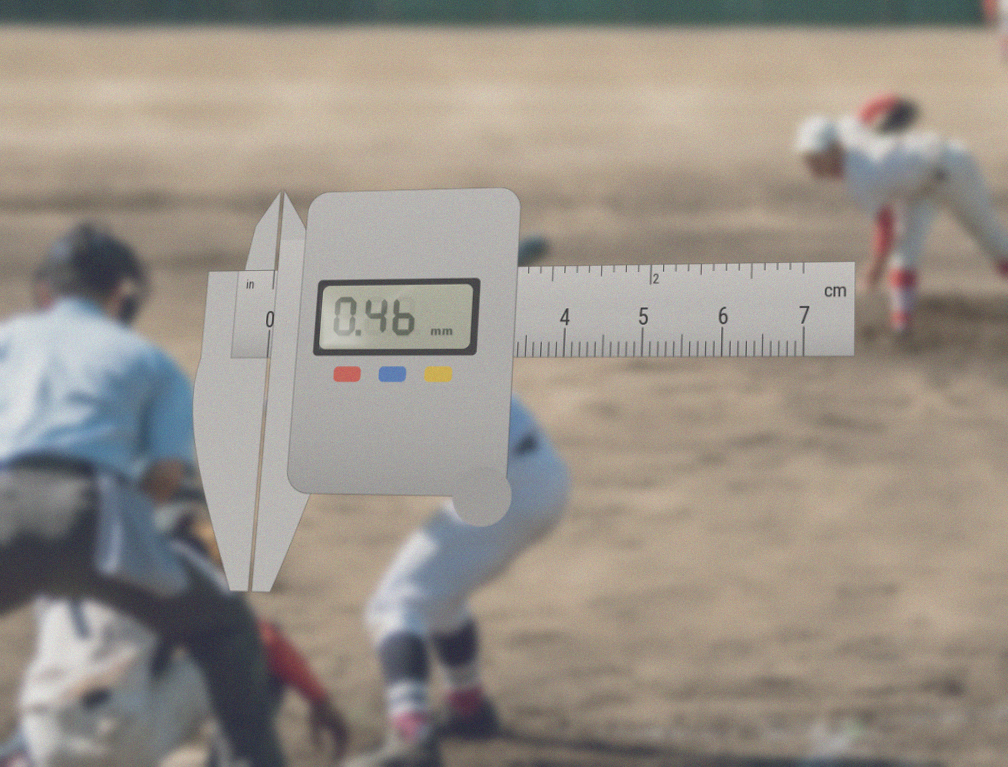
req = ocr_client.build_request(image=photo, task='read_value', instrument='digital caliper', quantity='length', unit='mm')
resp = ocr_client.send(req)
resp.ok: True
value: 0.46 mm
